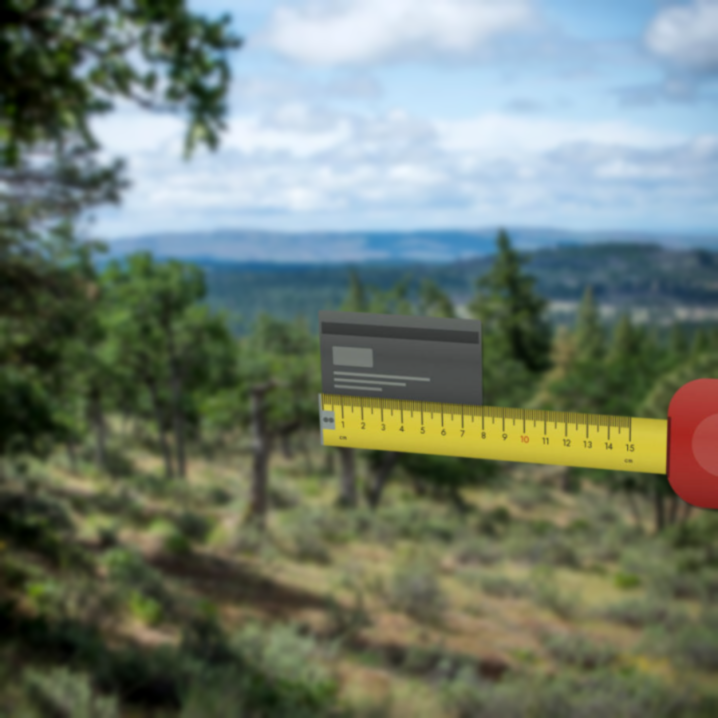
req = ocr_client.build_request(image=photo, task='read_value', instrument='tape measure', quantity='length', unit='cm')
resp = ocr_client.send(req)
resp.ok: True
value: 8 cm
